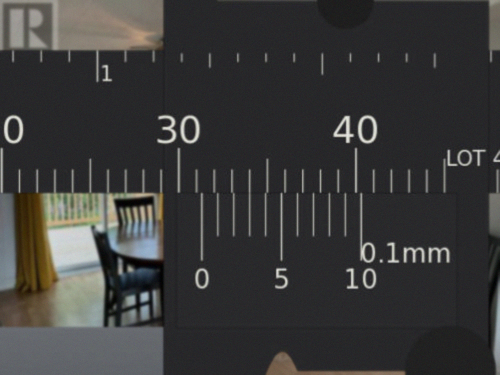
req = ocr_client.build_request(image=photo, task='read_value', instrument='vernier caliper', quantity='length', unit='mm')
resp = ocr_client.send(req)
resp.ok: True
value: 31.3 mm
